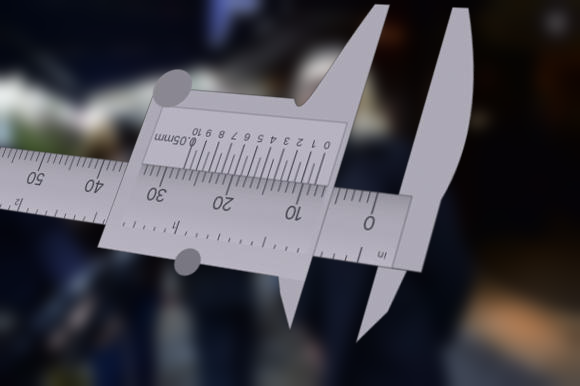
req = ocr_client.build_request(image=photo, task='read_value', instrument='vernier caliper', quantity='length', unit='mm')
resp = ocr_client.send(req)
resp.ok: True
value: 8.4 mm
